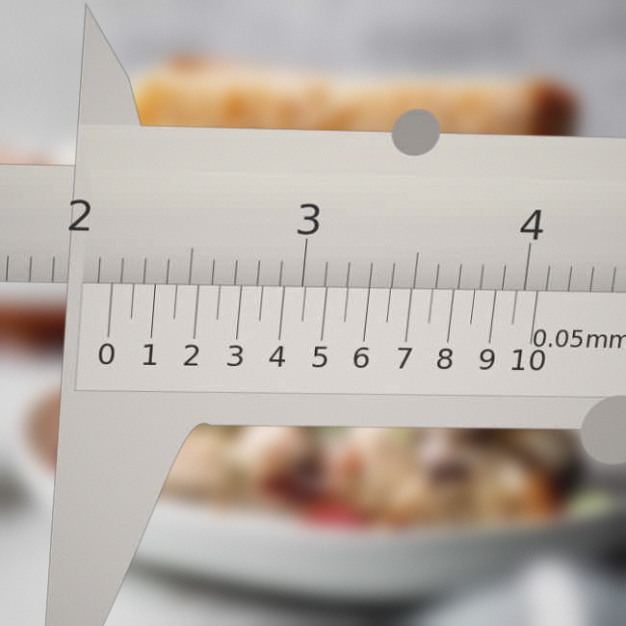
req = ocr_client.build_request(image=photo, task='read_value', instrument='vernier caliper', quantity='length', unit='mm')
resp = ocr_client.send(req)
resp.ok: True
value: 21.60 mm
